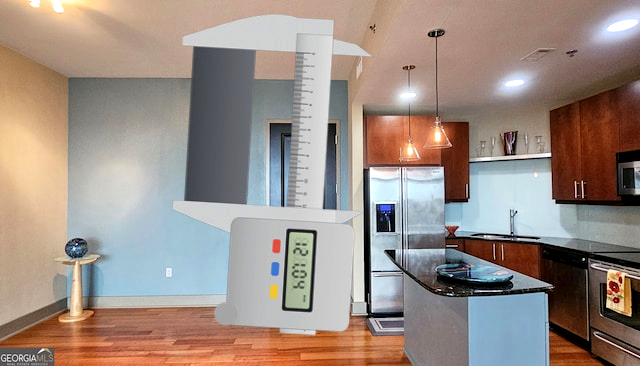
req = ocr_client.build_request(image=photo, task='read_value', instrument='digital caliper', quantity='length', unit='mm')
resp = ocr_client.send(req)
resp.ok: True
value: 121.04 mm
